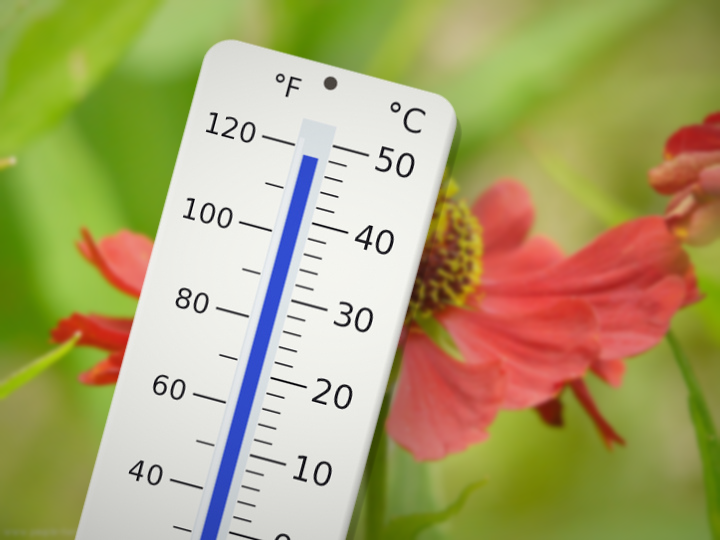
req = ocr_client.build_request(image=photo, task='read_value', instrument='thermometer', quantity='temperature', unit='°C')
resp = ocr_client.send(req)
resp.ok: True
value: 48 °C
